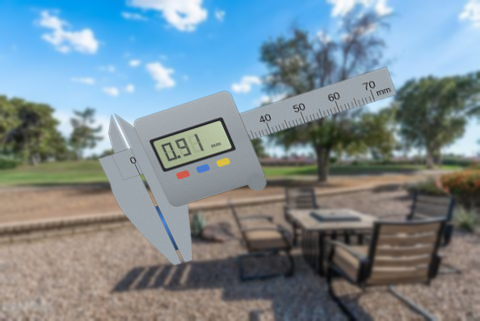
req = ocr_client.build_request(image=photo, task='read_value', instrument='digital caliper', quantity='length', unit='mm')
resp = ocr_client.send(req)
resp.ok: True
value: 0.91 mm
